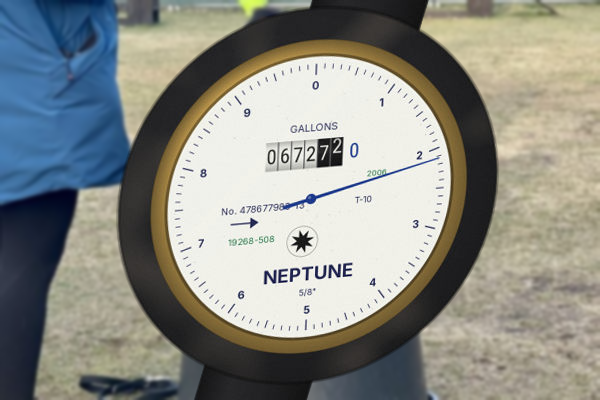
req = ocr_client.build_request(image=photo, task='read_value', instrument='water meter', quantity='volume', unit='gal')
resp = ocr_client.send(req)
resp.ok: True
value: 672722.1 gal
